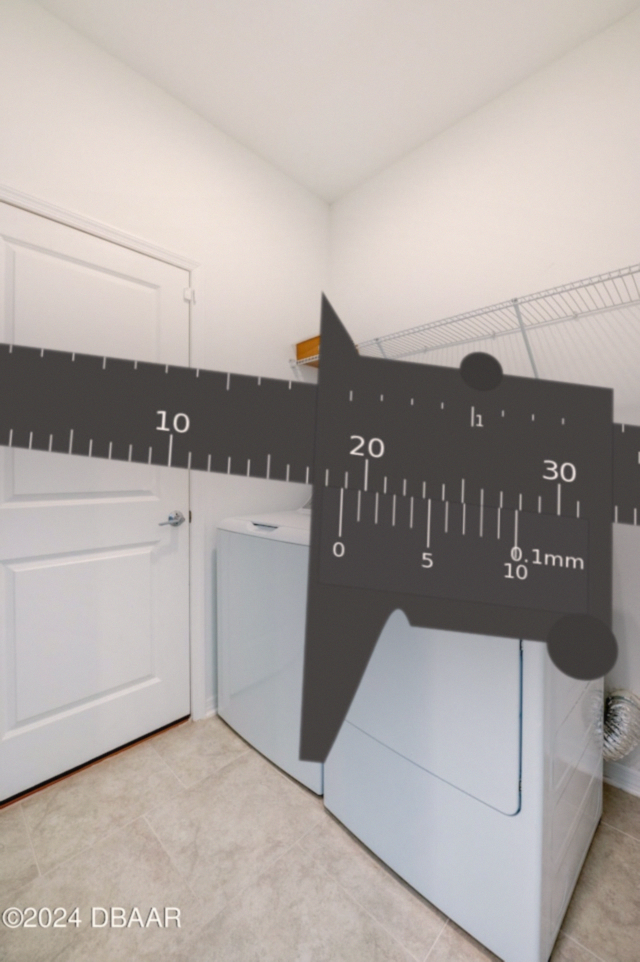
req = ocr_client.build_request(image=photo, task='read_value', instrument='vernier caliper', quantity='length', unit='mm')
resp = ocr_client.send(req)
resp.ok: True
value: 18.8 mm
